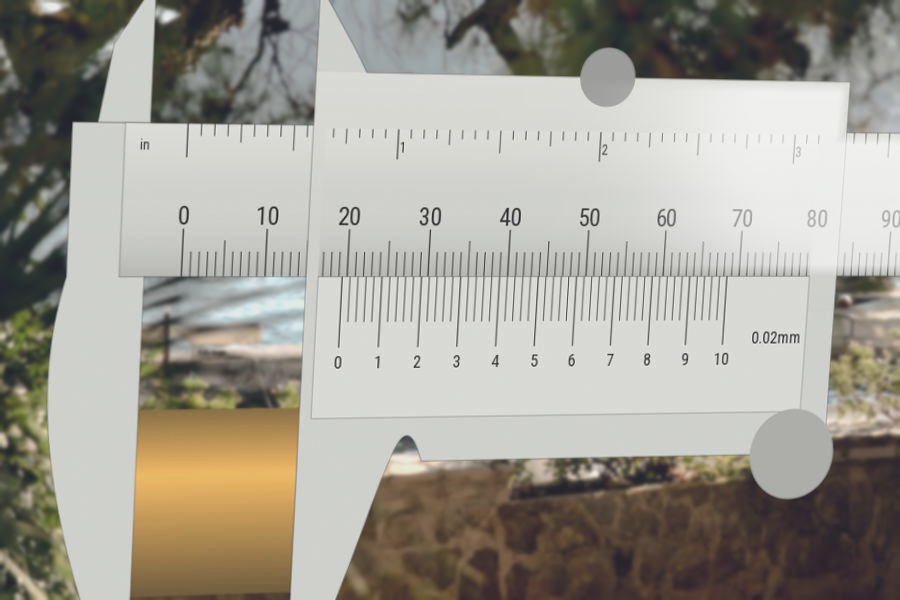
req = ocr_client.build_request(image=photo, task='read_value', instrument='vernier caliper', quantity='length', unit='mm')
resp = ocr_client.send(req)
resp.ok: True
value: 19.4 mm
